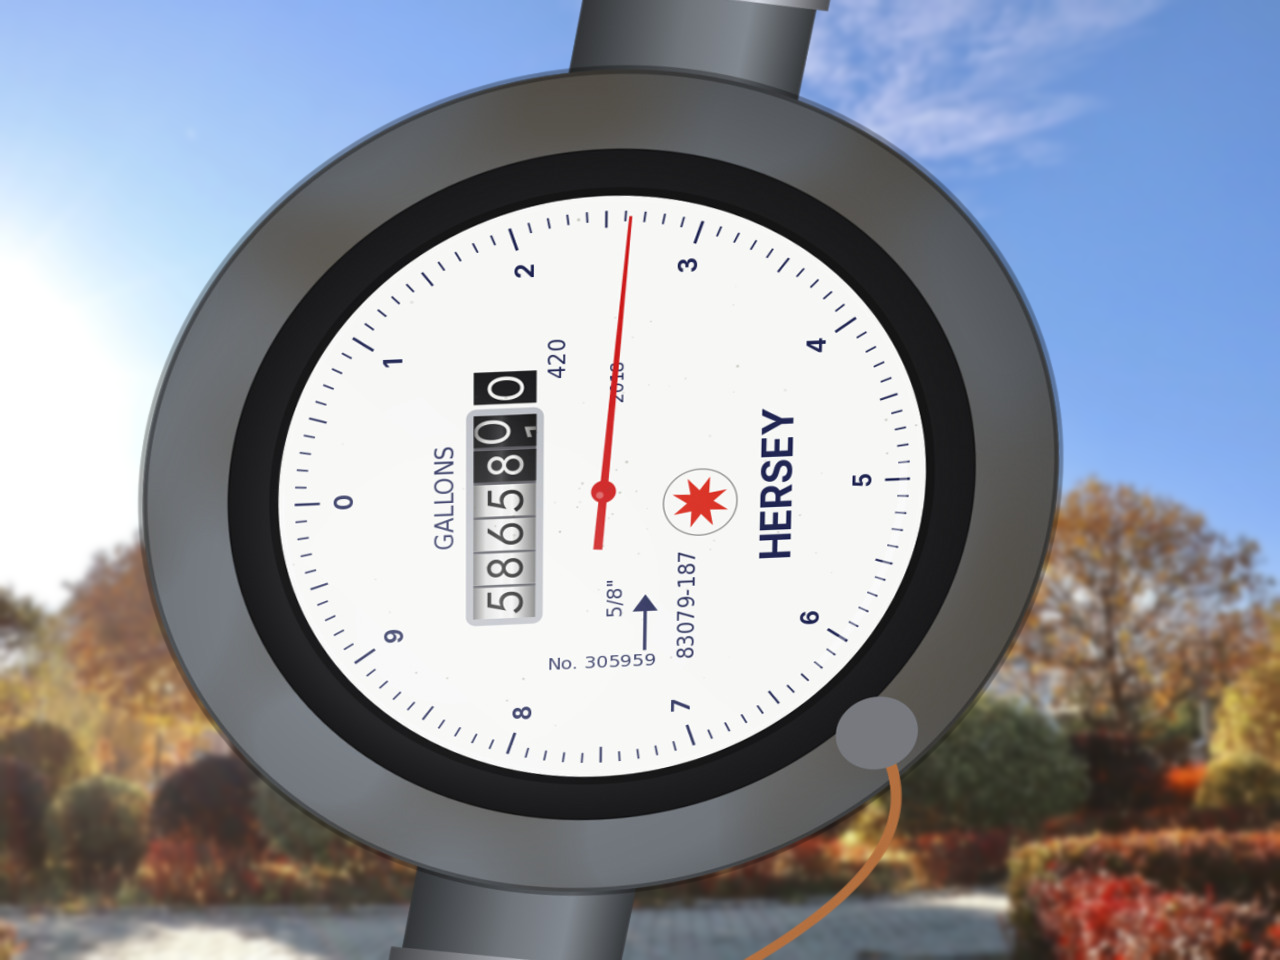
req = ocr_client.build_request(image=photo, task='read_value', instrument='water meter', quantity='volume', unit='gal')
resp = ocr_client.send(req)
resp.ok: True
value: 5865802.6 gal
